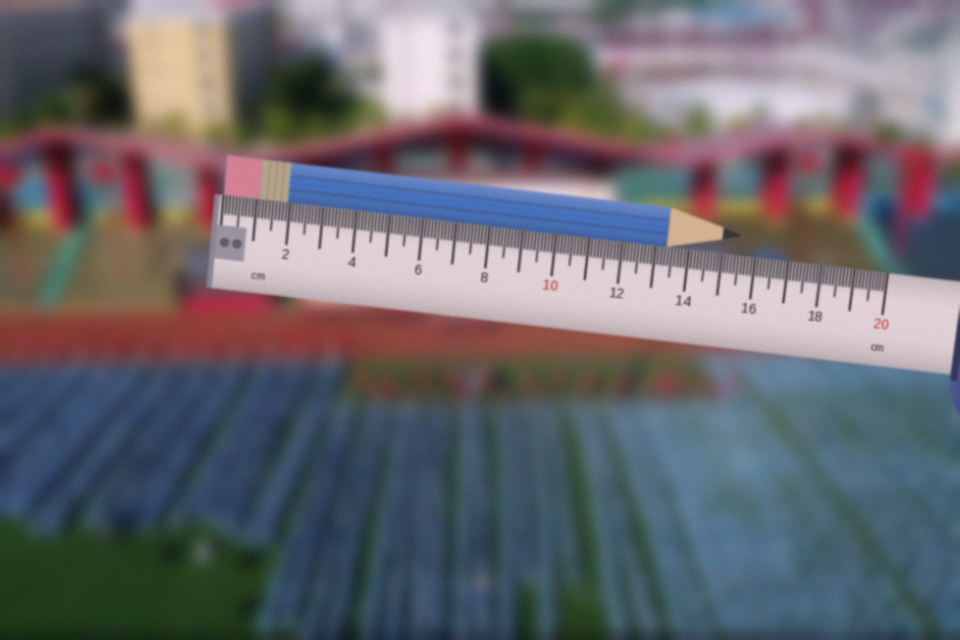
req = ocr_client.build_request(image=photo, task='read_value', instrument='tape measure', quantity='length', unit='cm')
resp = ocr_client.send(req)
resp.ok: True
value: 15.5 cm
